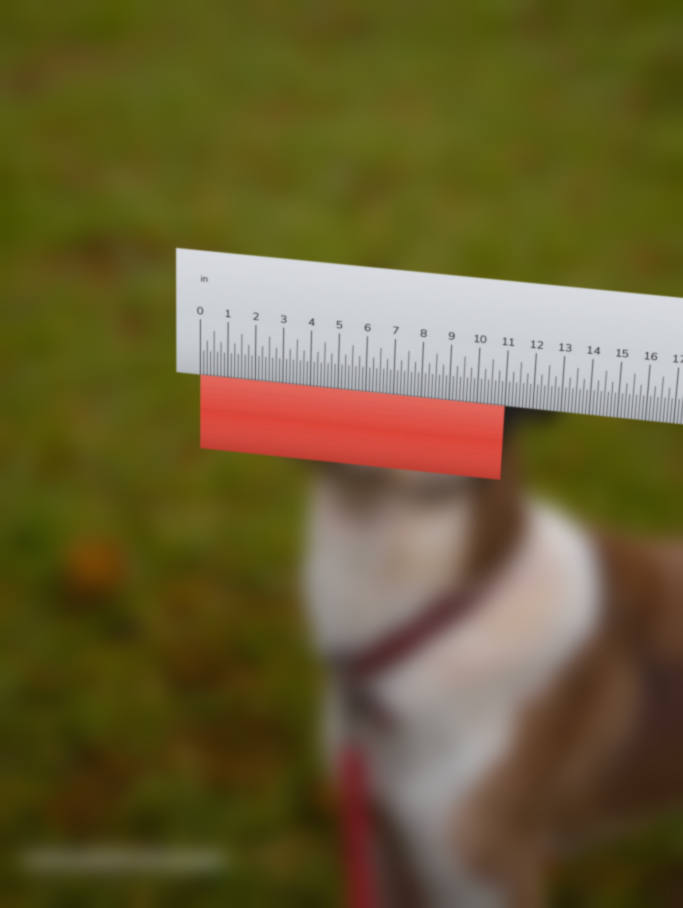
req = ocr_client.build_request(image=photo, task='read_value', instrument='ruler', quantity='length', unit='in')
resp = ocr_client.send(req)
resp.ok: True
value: 11 in
